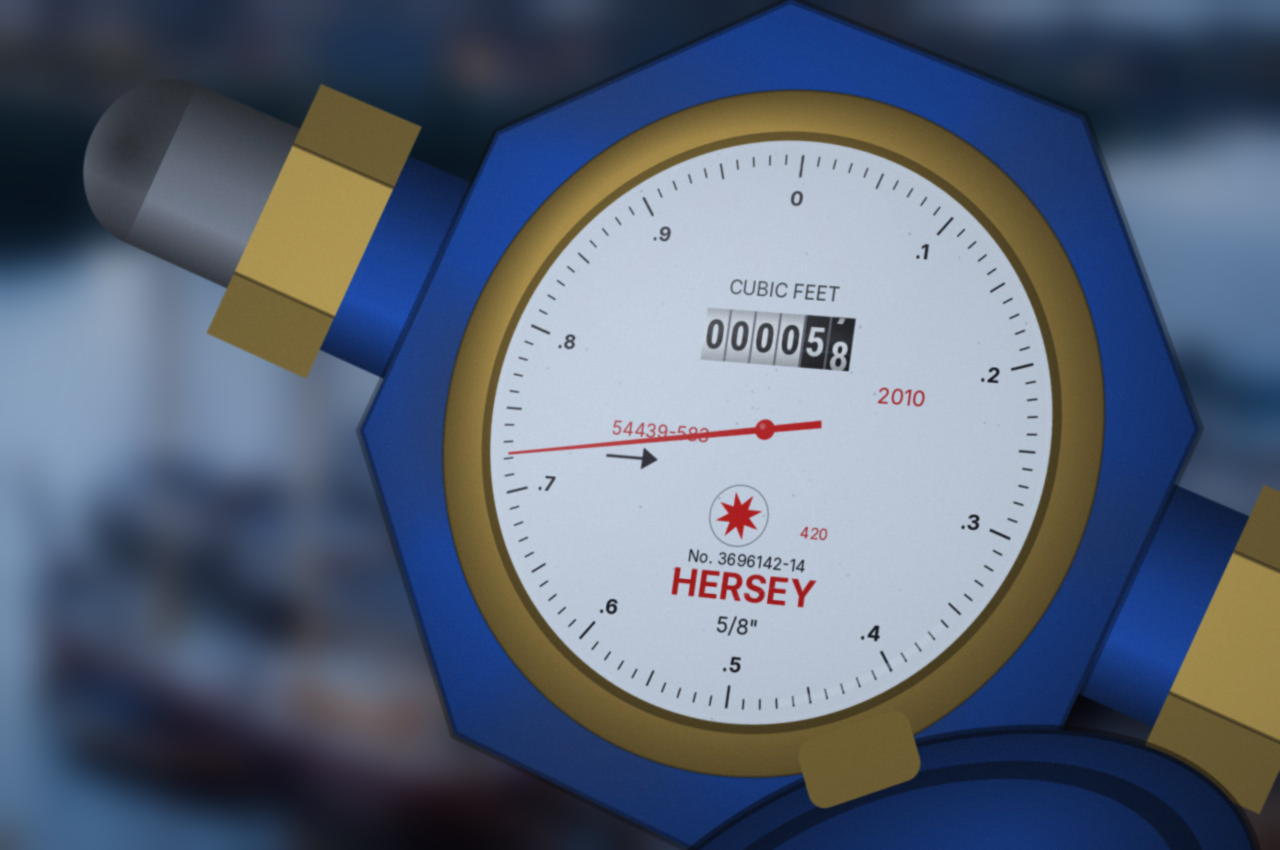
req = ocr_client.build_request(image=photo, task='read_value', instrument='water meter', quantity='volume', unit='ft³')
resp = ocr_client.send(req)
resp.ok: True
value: 57.72 ft³
